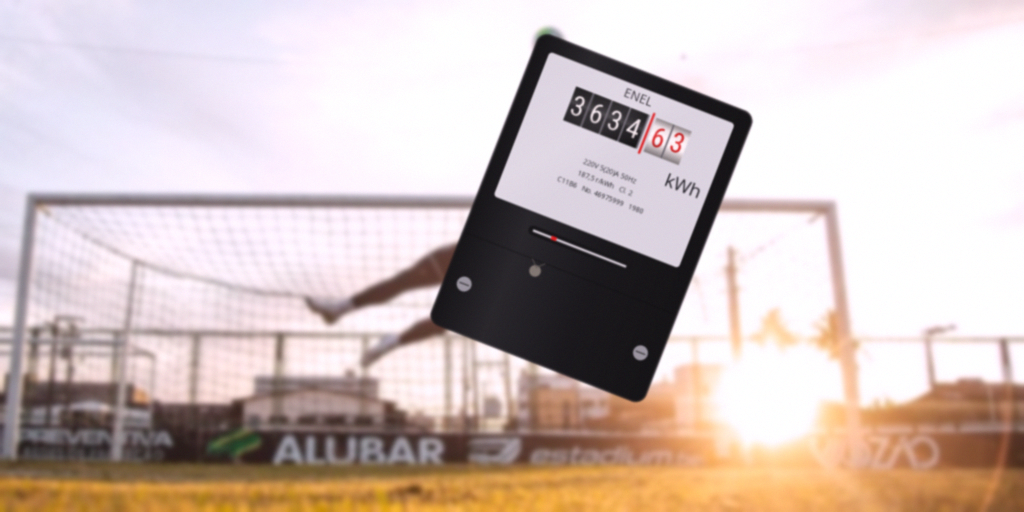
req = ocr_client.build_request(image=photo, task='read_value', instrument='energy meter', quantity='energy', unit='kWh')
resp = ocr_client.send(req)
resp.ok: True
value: 3634.63 kWh
